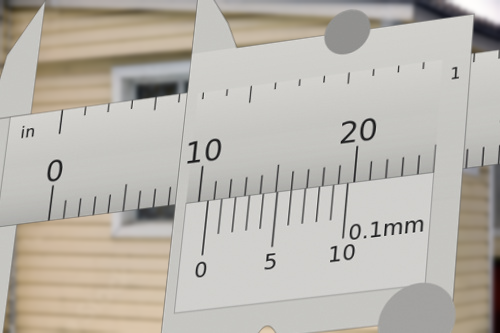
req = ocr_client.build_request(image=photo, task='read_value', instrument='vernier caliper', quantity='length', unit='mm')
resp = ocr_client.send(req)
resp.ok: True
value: 10.6 mm
